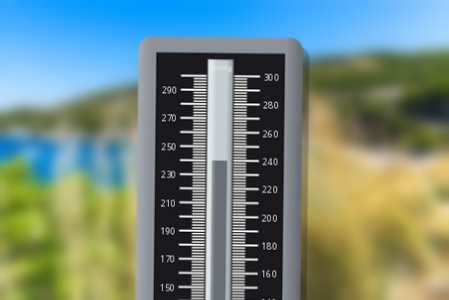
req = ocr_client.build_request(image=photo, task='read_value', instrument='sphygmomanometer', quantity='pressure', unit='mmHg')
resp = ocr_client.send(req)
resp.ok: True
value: 240 mmHg
